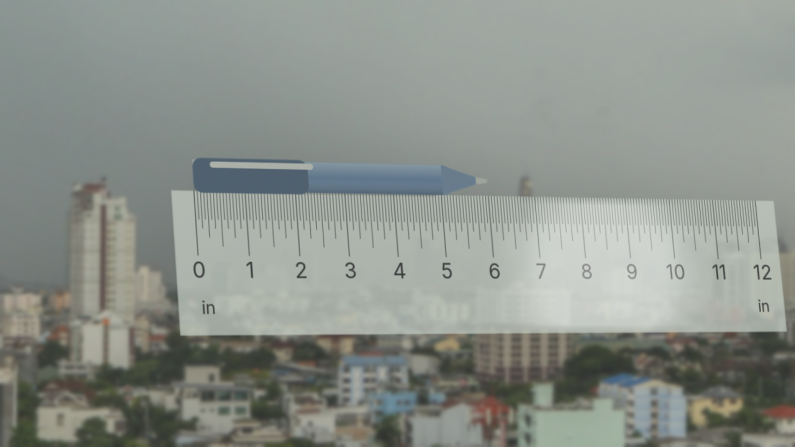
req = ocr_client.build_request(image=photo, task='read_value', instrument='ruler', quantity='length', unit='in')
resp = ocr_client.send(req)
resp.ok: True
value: 6 in
